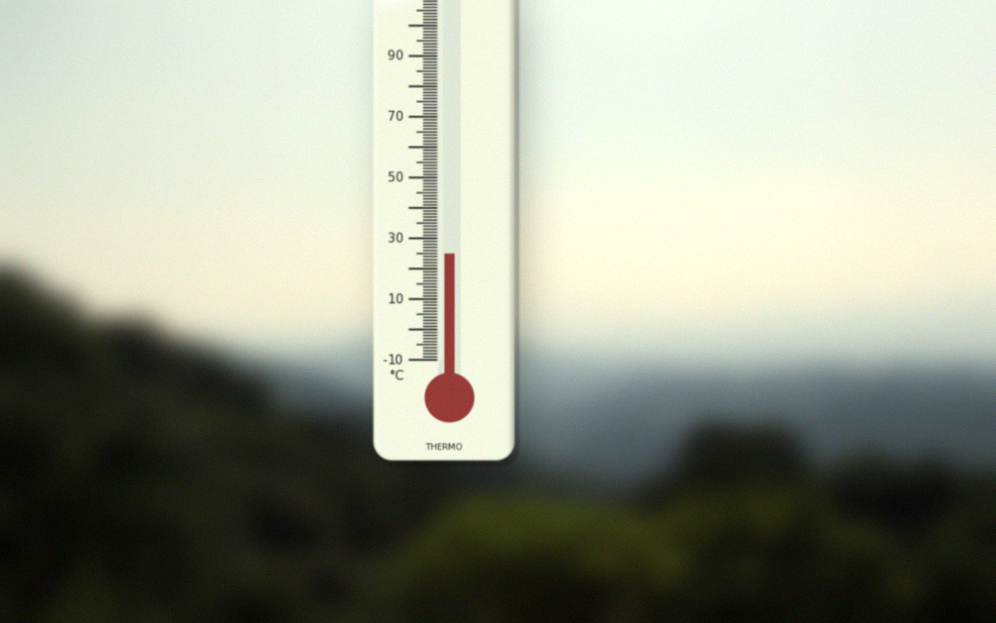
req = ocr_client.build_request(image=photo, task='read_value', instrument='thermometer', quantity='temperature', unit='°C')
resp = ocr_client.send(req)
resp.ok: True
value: 25 °C
